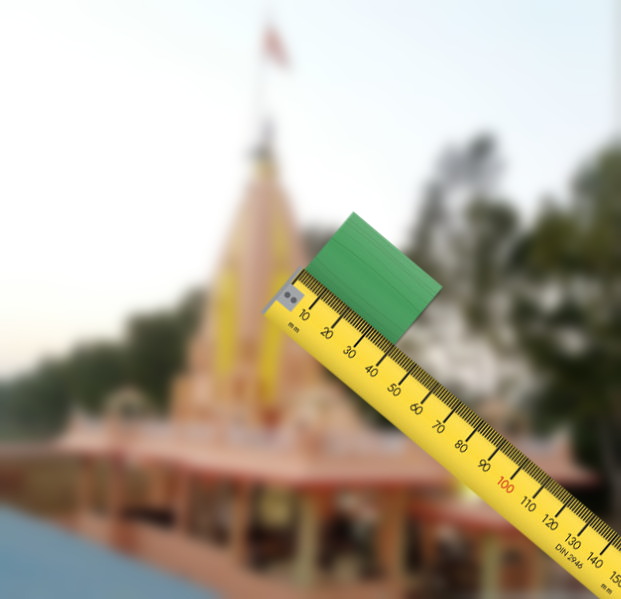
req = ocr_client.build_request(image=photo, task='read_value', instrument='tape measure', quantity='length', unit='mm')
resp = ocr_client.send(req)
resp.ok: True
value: 40 mm
